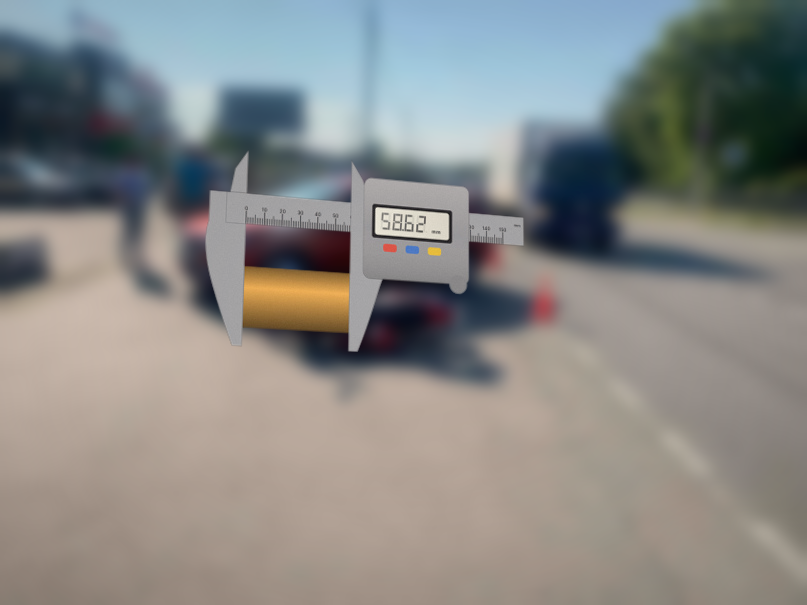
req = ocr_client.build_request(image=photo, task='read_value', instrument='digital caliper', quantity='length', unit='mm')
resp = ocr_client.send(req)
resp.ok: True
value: 58.62 mm
